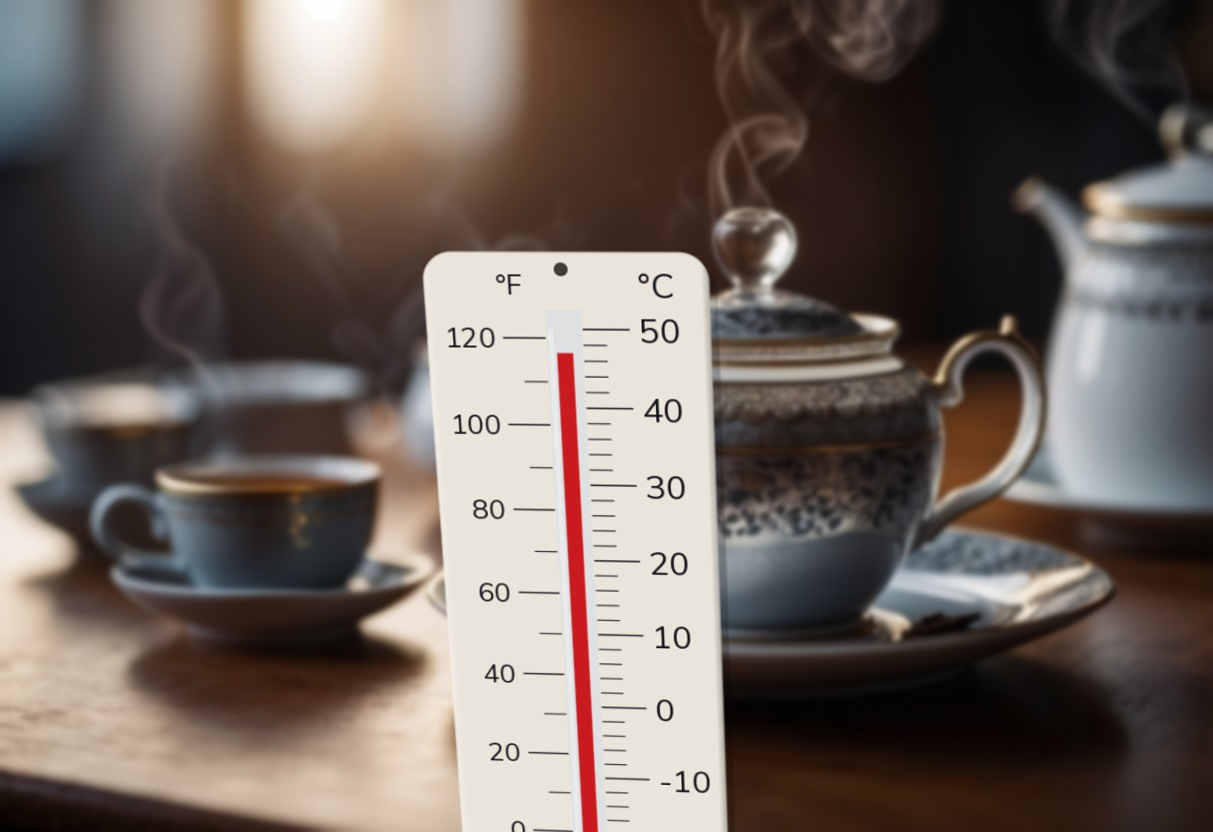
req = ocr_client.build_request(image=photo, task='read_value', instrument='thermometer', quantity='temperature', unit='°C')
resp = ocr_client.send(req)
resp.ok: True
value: 47 °C
